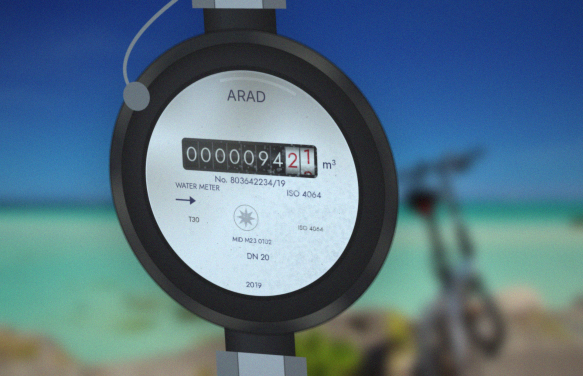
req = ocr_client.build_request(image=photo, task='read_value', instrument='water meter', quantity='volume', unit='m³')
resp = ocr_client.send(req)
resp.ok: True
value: 94.21 m³
